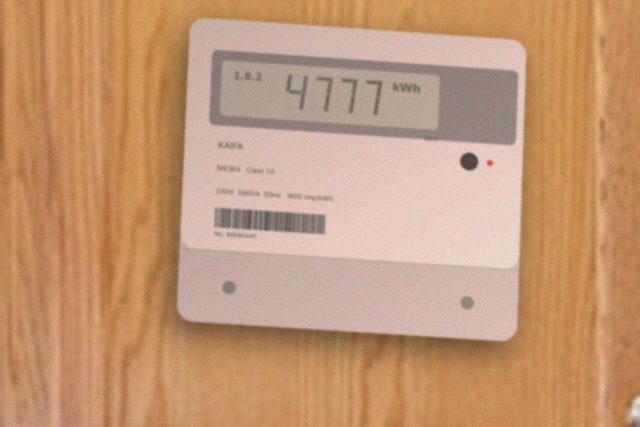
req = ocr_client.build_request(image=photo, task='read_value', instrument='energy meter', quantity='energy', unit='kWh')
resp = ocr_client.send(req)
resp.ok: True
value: 4777 kWh
